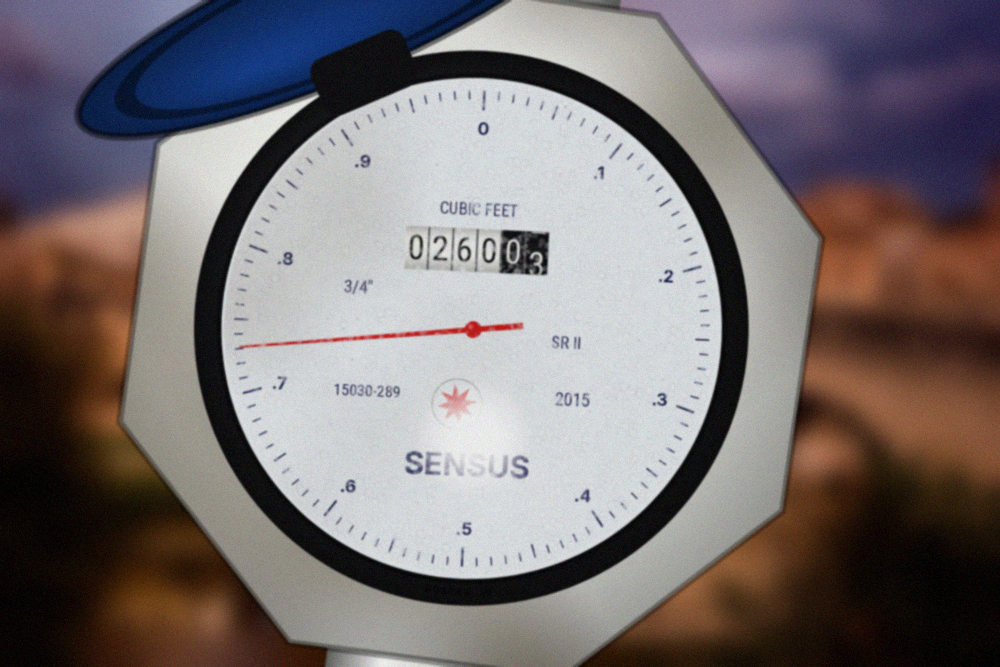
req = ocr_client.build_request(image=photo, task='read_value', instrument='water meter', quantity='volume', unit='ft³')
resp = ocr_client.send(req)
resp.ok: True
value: 26002.73 ft³
